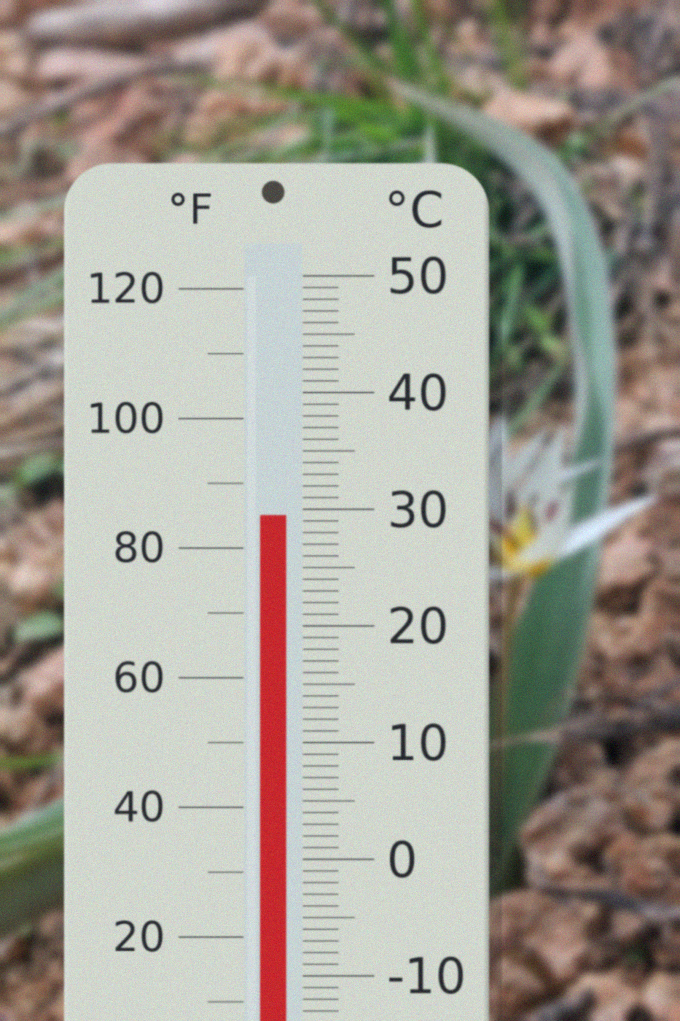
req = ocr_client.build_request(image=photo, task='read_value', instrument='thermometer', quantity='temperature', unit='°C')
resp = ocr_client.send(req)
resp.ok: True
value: 29.5 °C
